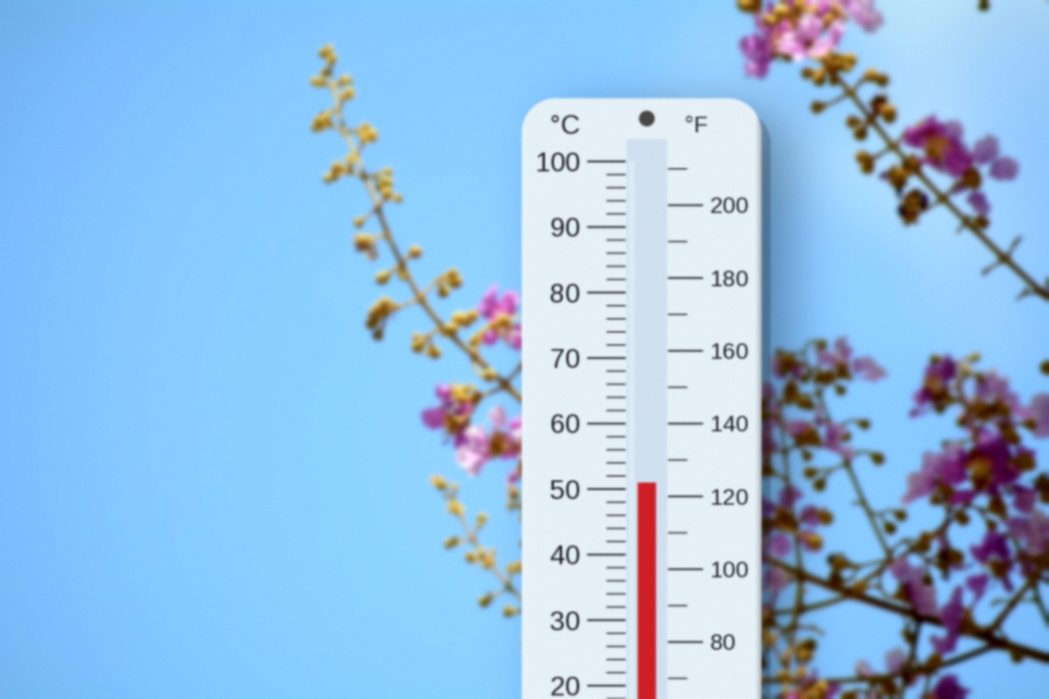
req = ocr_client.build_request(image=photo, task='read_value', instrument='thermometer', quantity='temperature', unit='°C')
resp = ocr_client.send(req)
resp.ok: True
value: 51 °C
